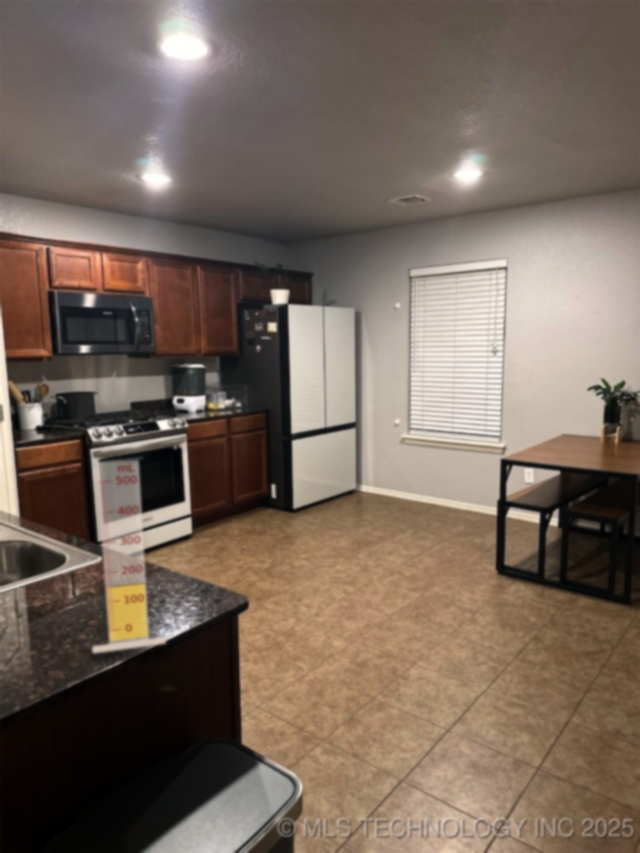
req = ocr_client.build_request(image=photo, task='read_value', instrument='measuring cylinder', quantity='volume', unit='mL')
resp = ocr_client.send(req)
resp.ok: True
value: 150 mL
